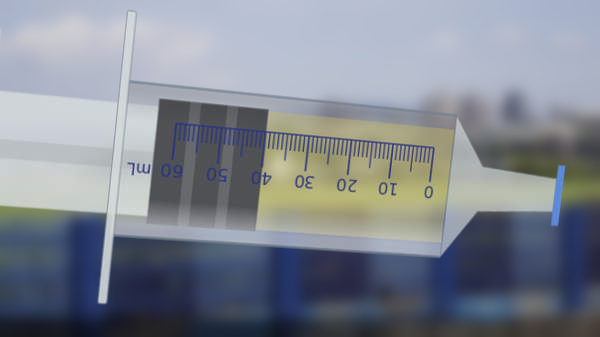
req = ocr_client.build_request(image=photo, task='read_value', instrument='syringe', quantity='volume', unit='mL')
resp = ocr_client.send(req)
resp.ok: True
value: 40 mL
